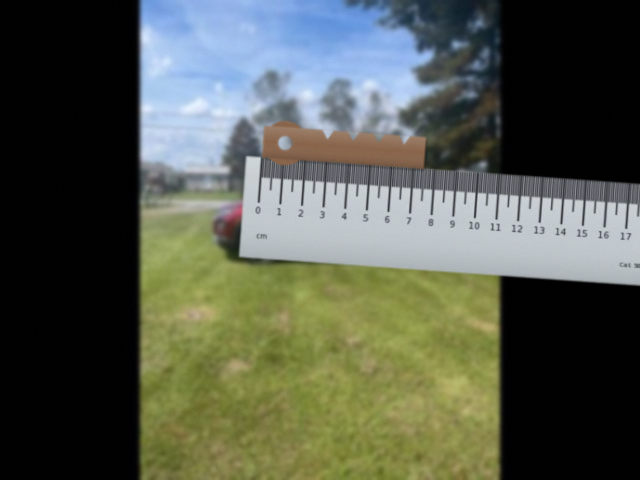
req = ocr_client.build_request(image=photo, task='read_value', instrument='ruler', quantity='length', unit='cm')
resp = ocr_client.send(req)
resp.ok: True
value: 7.5 cm
